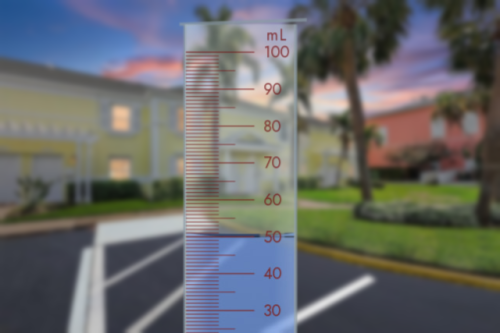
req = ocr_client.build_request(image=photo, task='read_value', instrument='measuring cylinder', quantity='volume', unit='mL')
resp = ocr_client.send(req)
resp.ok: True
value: 50 mL
